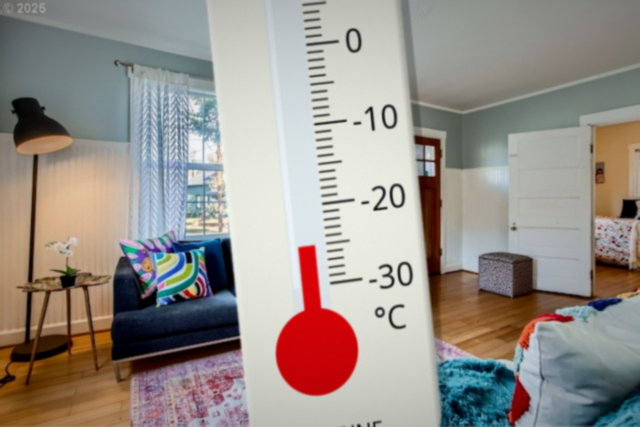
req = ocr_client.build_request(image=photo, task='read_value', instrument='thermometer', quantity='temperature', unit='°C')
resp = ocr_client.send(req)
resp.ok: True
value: -25 °C
